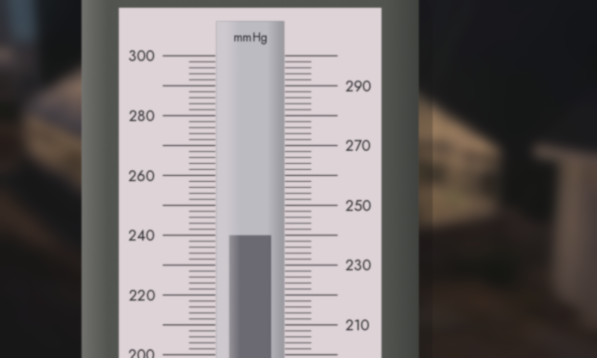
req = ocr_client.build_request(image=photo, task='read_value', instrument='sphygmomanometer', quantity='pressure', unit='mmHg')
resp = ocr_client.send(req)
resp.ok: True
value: 240 mmHg
